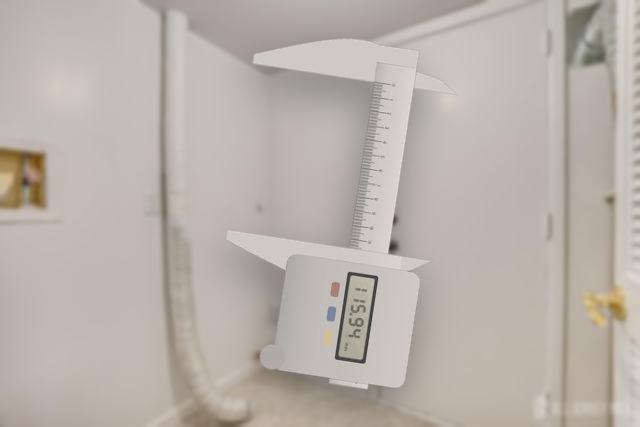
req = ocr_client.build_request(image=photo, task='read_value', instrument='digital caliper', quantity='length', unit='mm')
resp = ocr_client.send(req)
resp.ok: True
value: 115.94 mm
